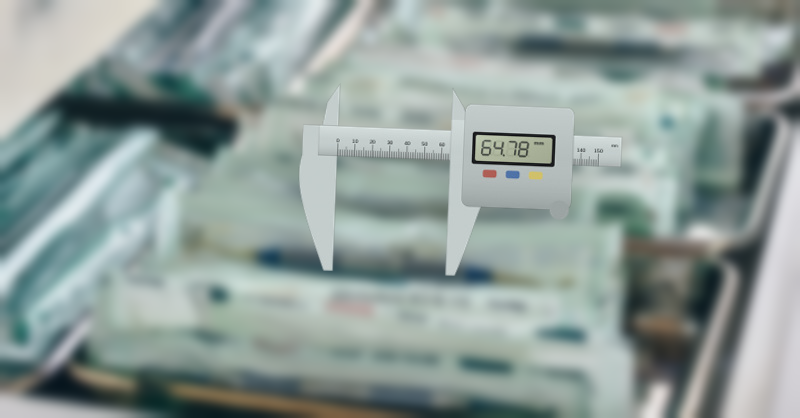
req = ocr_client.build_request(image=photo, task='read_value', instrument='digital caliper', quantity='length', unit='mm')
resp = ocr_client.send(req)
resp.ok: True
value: 64.78 mm
